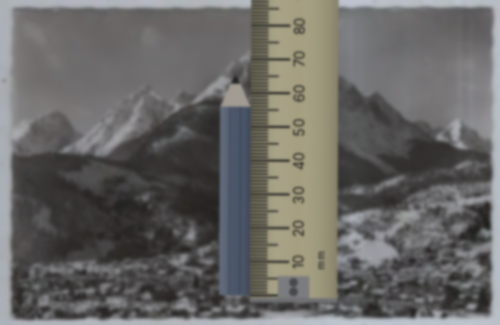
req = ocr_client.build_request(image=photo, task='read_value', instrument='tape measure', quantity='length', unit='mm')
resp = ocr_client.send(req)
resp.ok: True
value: 65 mm
